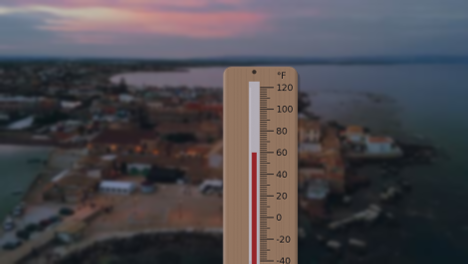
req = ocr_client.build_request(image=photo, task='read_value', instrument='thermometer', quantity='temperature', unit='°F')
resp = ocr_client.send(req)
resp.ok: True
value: 60 °F
